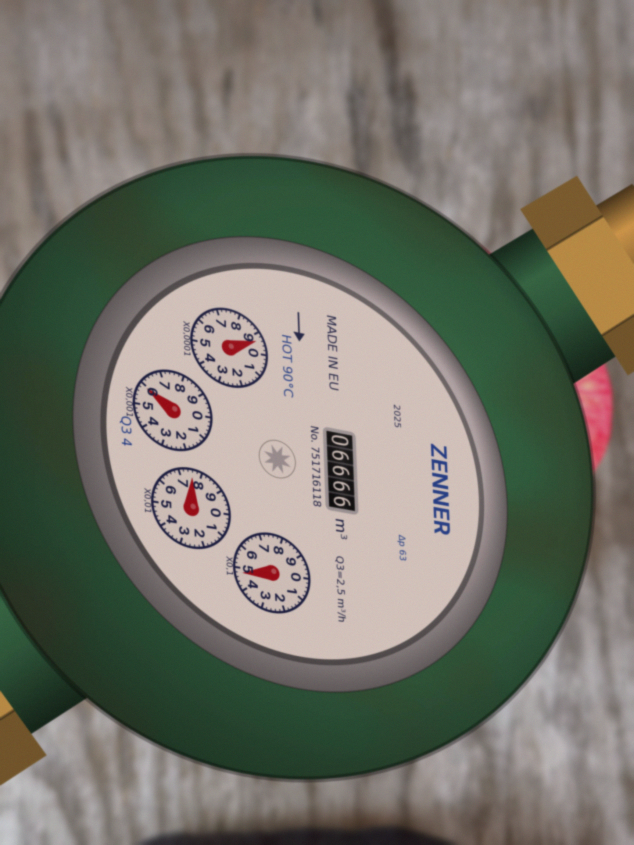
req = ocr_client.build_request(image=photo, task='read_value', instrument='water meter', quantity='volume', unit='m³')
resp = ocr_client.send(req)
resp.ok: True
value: 6666.4759 m³
